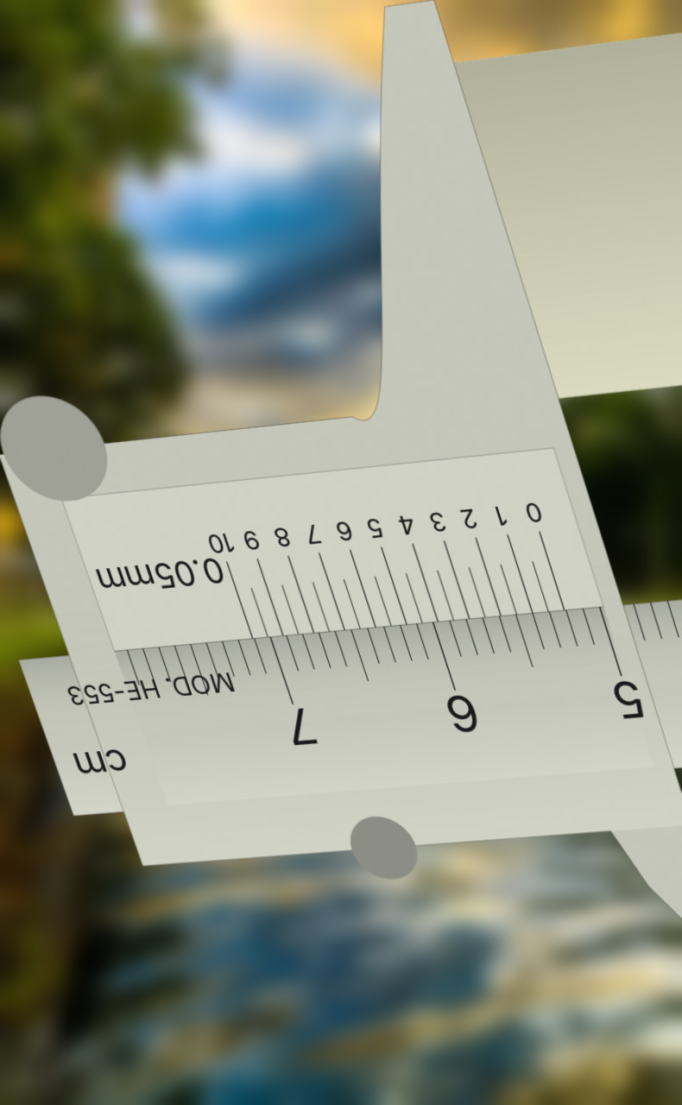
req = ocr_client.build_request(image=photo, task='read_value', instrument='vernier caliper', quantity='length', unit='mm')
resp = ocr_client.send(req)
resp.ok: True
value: 52.1 mm
